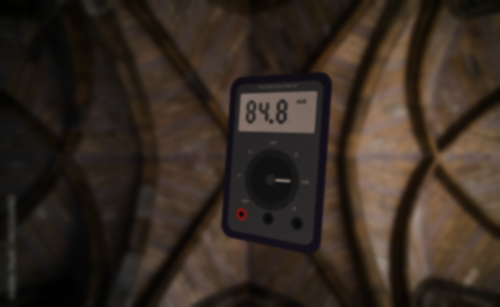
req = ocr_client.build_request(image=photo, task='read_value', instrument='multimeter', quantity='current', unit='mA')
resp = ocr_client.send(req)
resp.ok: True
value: 84.8 mA
